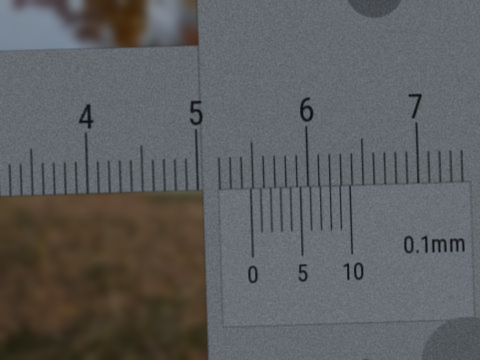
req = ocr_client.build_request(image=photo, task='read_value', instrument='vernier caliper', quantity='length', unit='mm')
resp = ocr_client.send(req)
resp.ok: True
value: 54.8 mm
